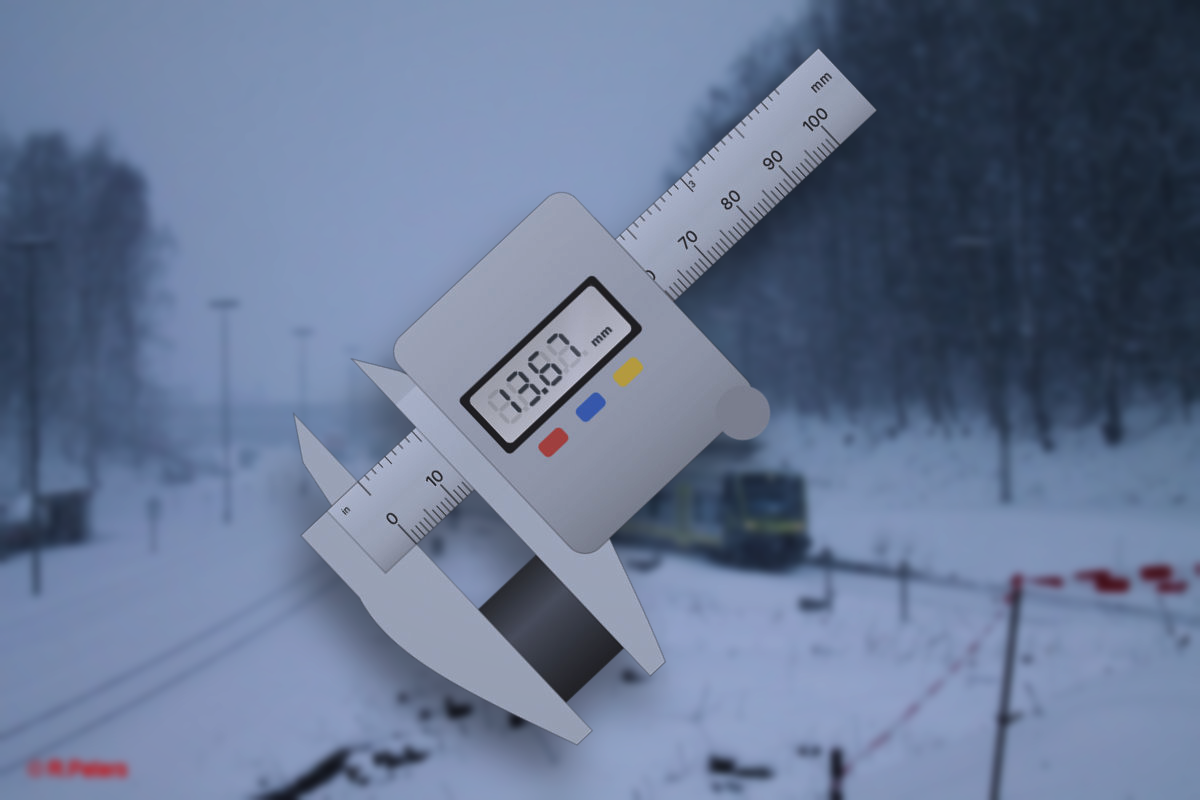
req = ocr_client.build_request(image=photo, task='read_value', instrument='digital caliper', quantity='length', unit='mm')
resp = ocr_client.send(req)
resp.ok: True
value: 13.67 mm
